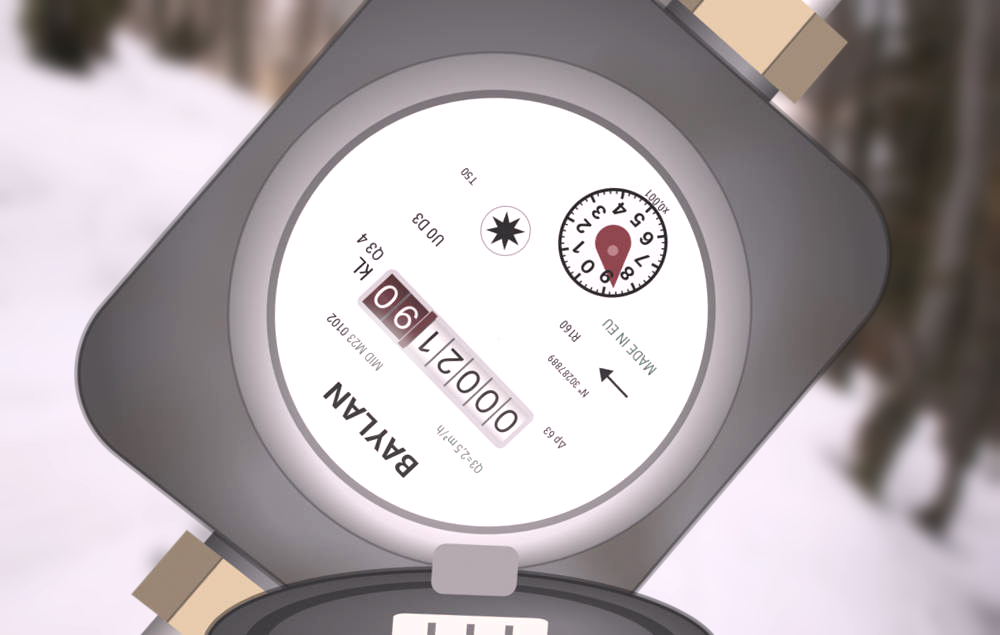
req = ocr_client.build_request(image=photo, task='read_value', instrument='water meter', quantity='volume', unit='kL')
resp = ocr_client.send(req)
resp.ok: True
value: 21.908 kL
